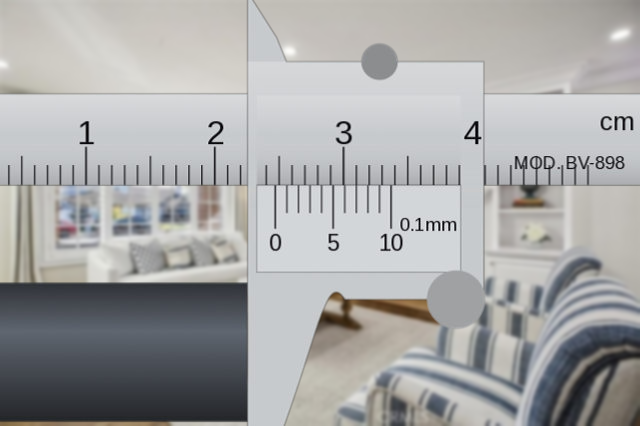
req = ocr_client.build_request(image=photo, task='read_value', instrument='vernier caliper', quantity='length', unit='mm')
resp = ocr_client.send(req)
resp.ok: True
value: 24.7 mm
